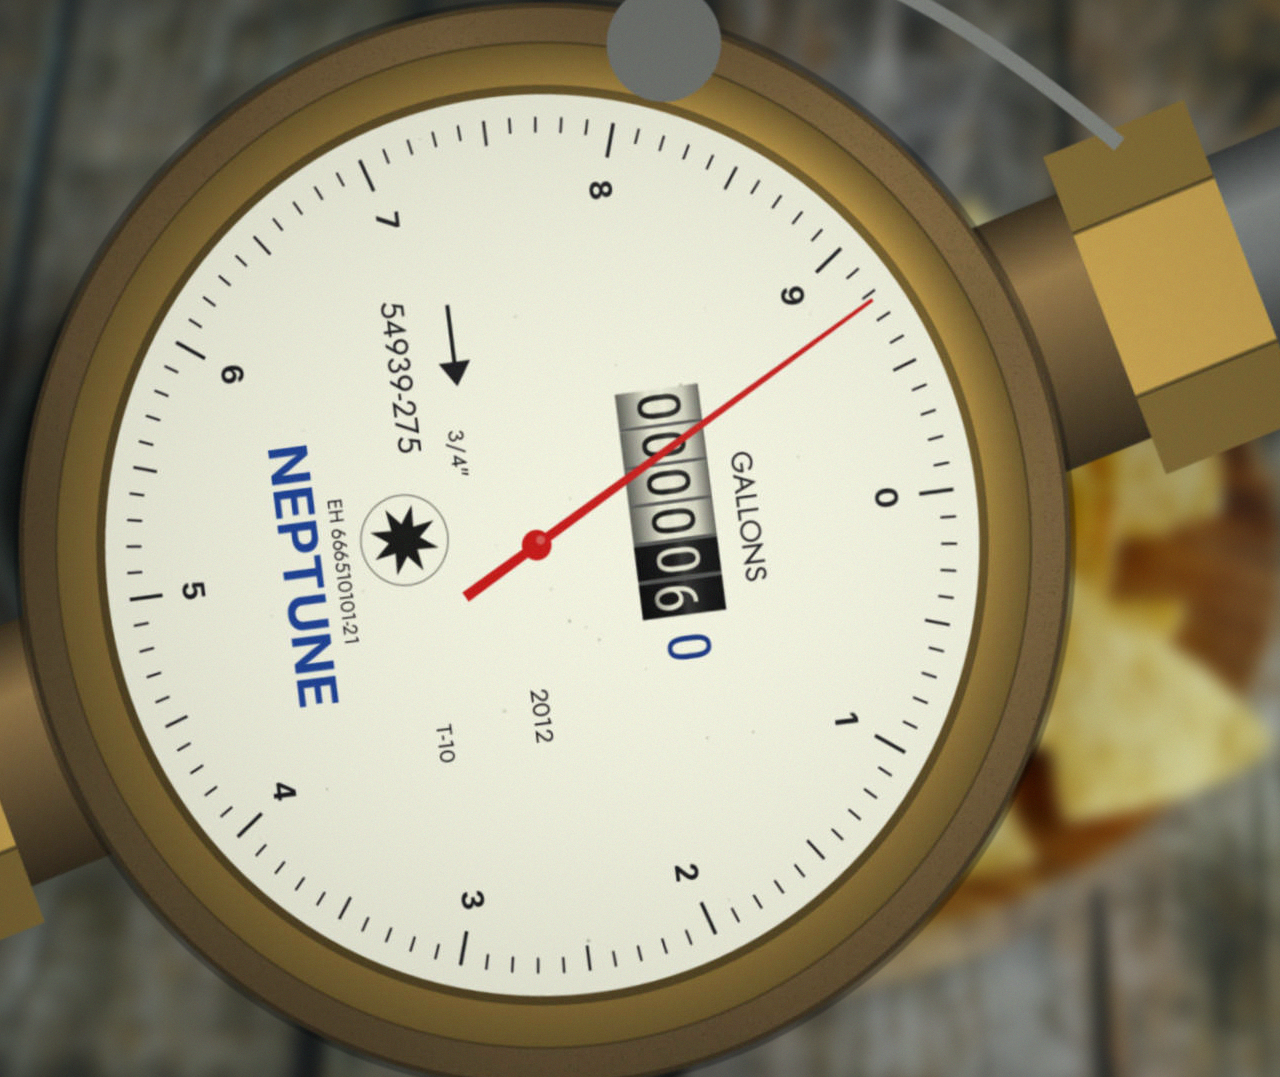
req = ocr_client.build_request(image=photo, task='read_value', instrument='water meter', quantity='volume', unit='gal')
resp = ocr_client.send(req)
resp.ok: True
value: 59.2 gal
